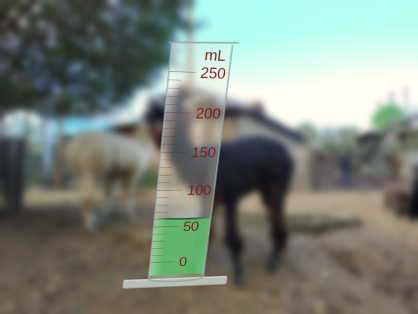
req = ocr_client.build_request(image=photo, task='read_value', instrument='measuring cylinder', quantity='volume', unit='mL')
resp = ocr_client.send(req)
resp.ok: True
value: 60 mL
